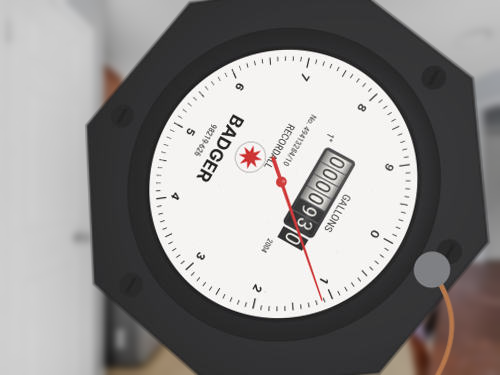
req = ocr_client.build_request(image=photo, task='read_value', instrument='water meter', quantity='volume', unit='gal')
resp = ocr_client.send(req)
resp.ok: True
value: 931.1 gal
